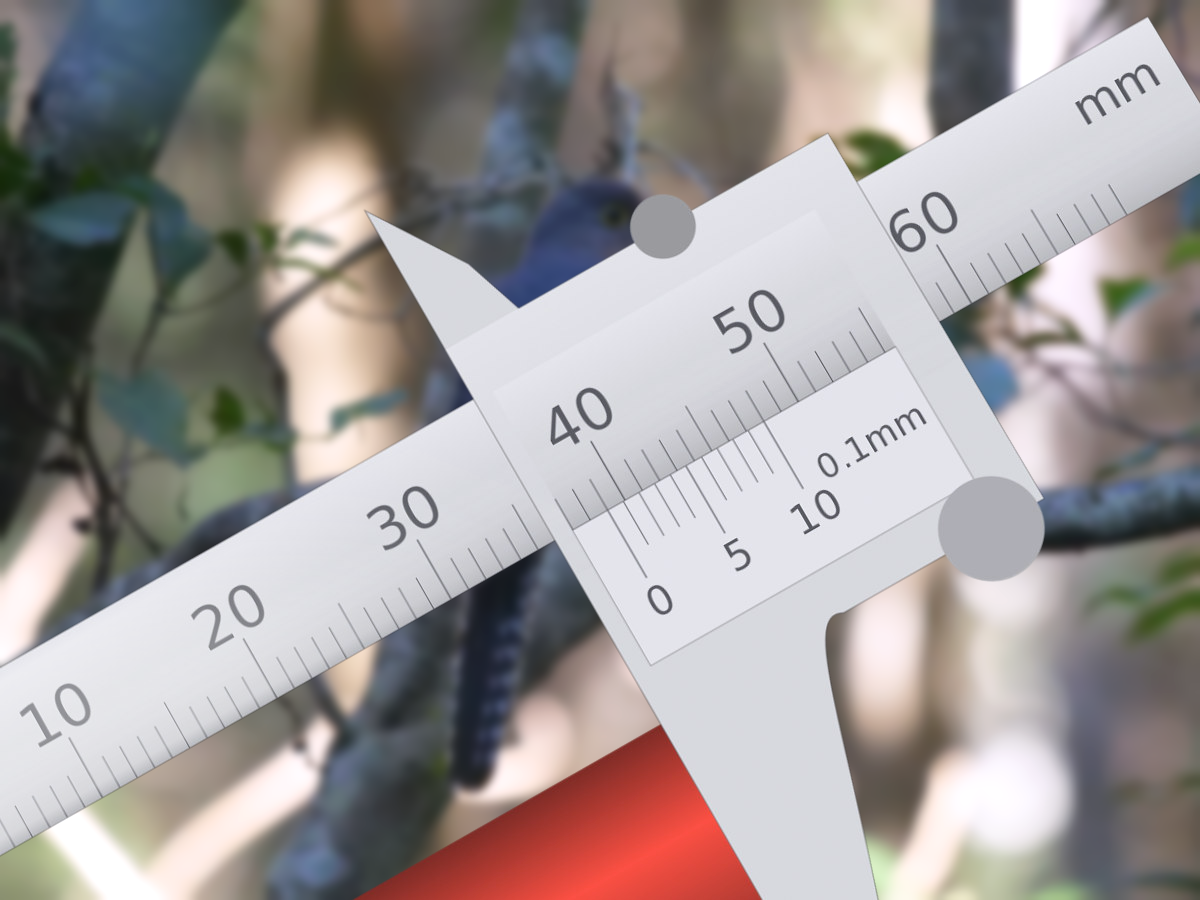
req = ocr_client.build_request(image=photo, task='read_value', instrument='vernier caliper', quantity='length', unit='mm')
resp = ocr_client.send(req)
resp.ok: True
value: 39.0 mm
